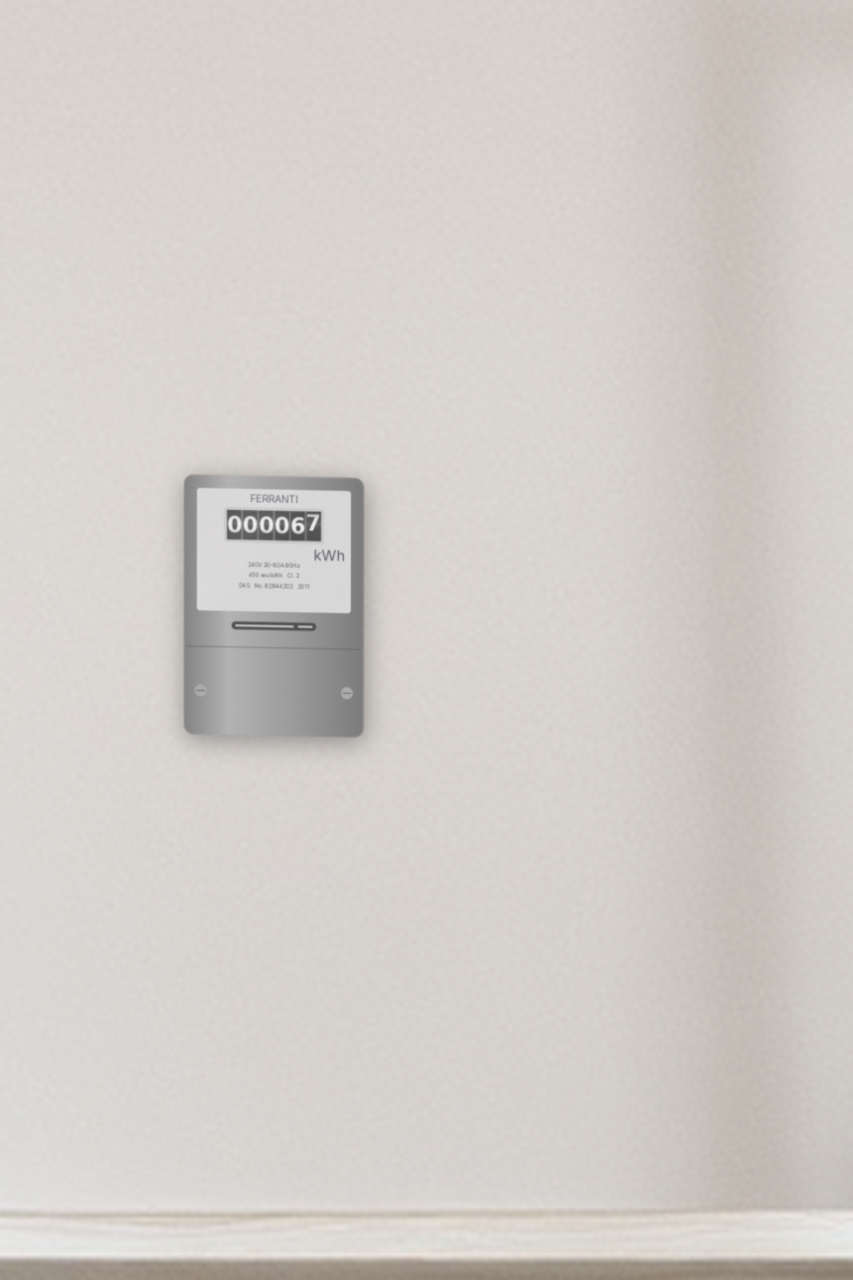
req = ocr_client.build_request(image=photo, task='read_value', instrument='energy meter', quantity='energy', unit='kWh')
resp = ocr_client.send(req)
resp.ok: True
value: 67 kWh
